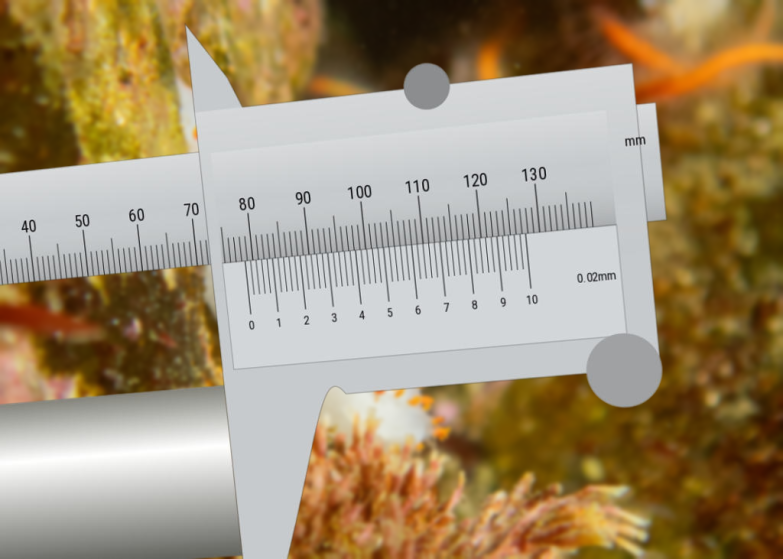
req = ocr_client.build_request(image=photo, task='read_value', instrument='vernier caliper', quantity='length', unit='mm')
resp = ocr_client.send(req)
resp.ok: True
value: 78.6 mm
